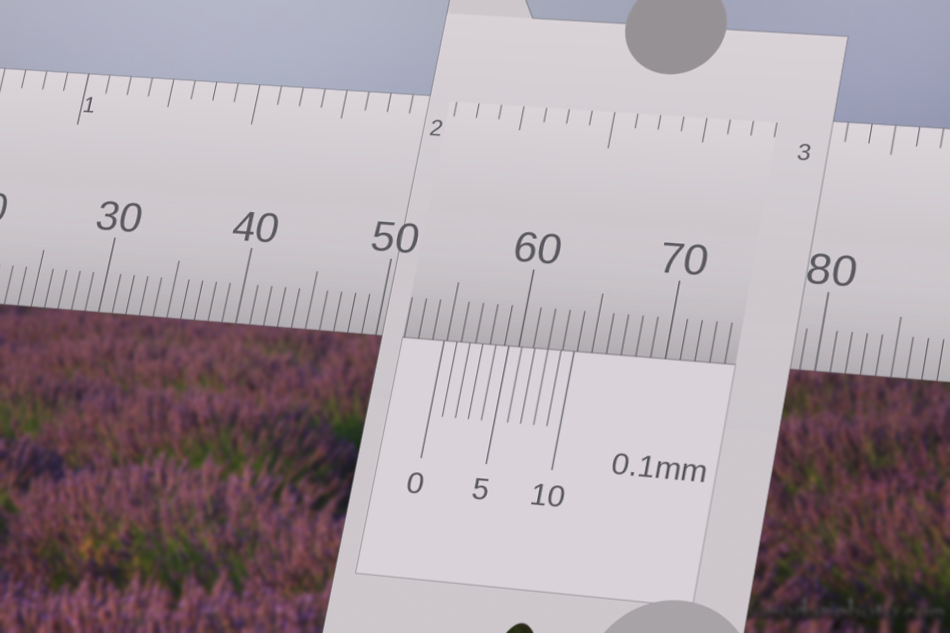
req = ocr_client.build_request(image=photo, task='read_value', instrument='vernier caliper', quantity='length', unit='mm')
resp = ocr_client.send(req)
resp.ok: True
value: 54.8 mm
